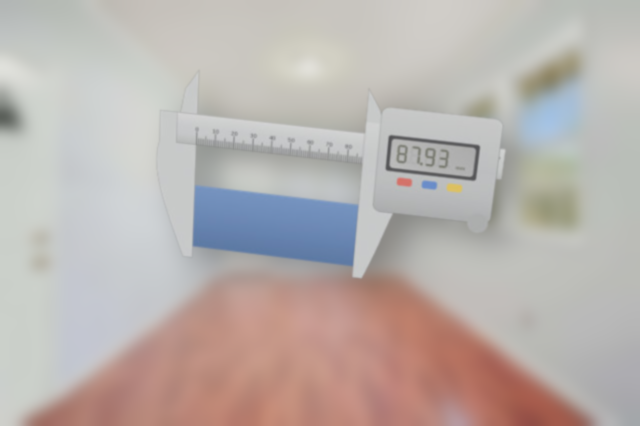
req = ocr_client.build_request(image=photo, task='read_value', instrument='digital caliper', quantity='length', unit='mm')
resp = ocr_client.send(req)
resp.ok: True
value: 87.93 mm
